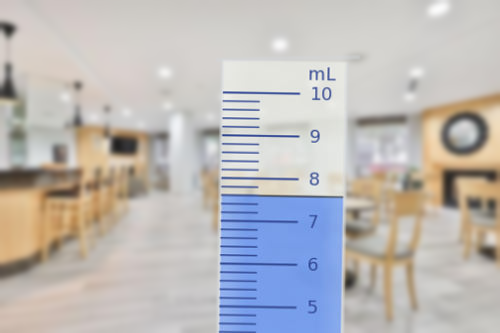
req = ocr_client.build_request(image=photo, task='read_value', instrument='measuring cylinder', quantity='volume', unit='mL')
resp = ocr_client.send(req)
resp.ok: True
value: 7.6 mL
